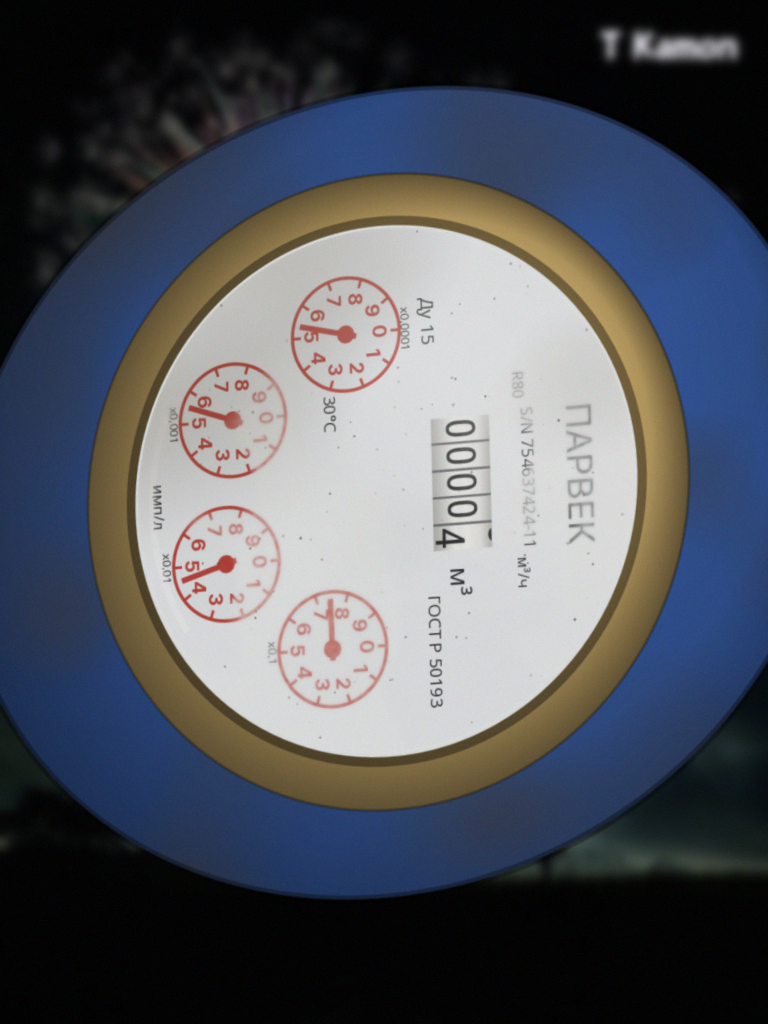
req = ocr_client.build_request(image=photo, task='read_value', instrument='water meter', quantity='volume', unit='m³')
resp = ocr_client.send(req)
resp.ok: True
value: 3.7455 m³
